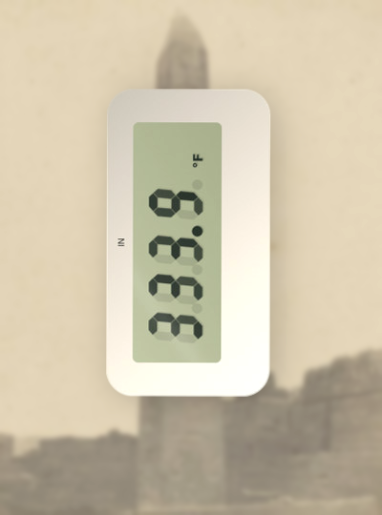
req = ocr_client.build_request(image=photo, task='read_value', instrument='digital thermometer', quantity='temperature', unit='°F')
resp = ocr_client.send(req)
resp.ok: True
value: 333.9 °F
